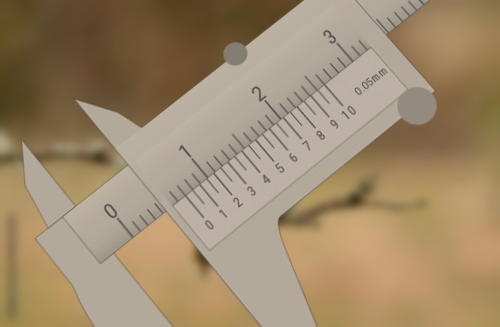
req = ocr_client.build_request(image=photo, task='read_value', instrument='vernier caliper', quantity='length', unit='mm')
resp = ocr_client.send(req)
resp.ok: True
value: 7.0 mm
